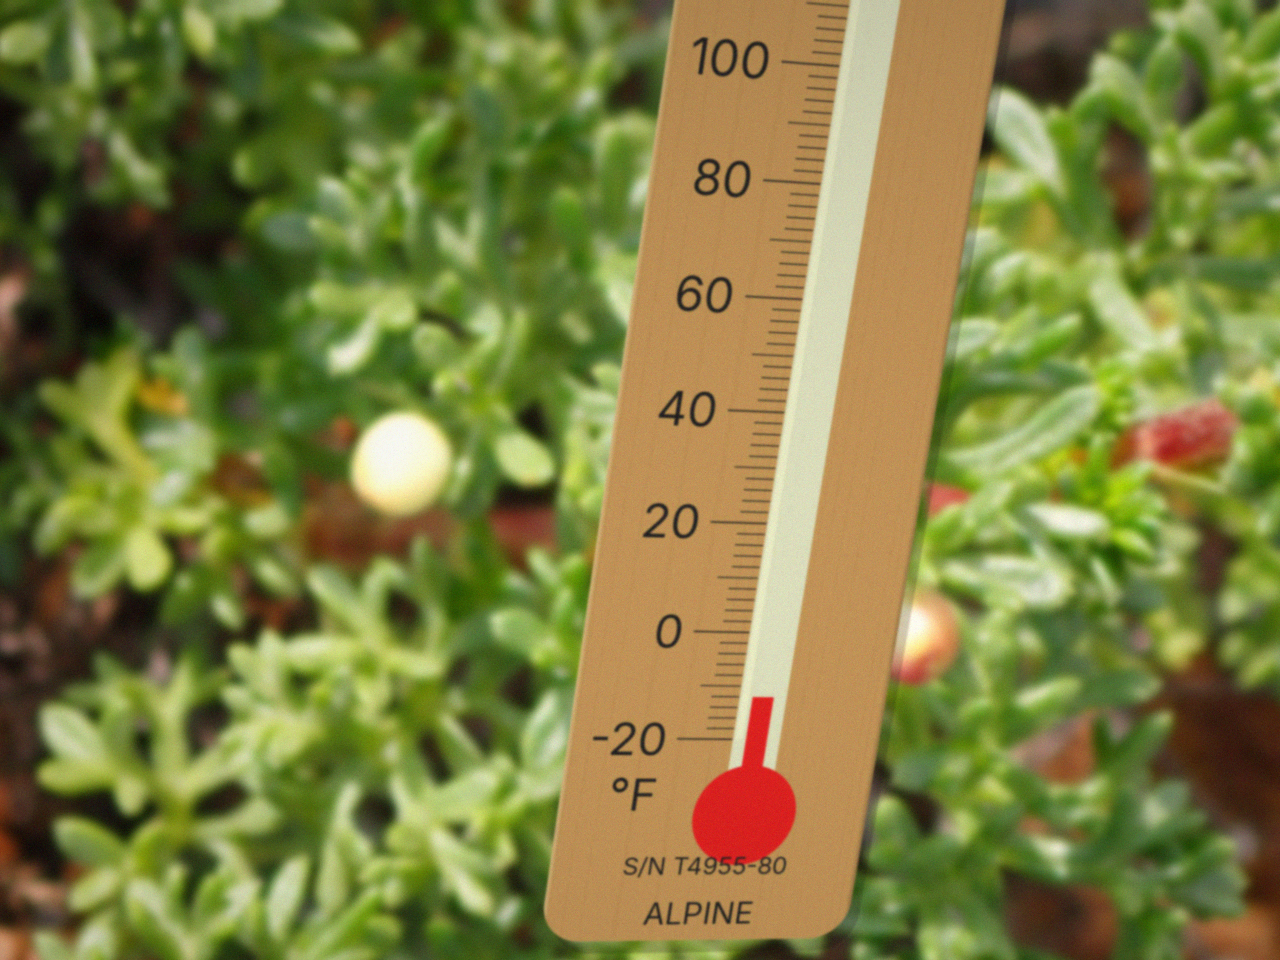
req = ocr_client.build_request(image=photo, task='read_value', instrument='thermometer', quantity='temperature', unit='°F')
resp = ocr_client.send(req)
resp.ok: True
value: -12 °F
